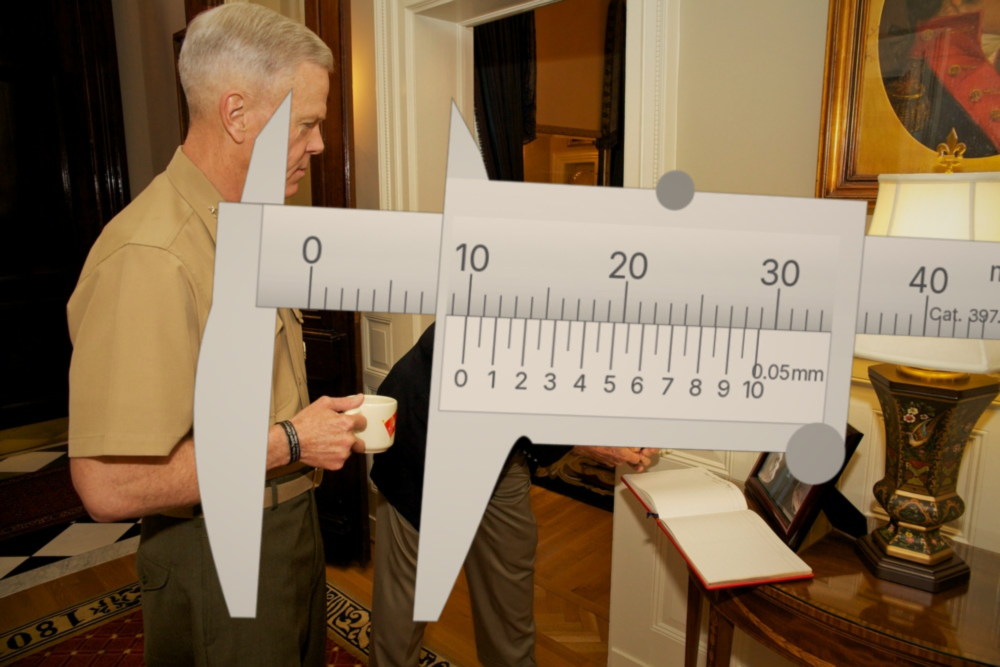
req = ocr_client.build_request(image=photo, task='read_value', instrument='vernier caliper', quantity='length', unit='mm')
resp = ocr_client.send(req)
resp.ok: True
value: 9.9 mm
